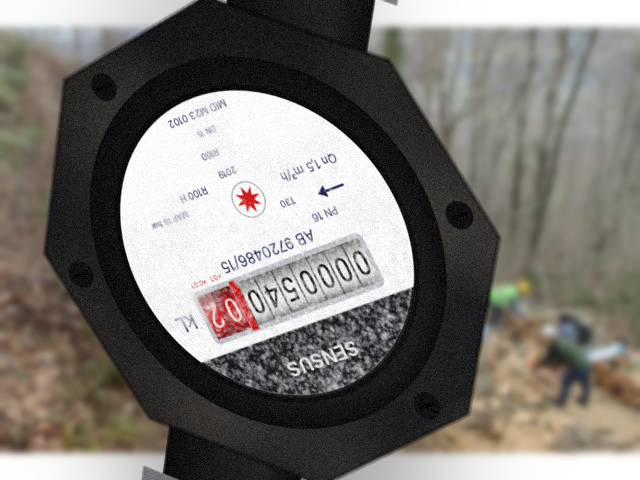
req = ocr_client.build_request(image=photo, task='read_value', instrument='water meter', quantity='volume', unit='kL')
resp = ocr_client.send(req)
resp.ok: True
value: 540.02 kL
